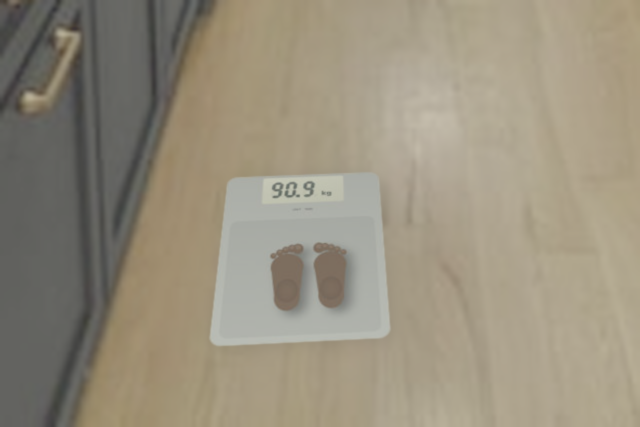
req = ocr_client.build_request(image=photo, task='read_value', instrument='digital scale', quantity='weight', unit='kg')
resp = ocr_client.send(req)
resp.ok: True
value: 90.9 kg
